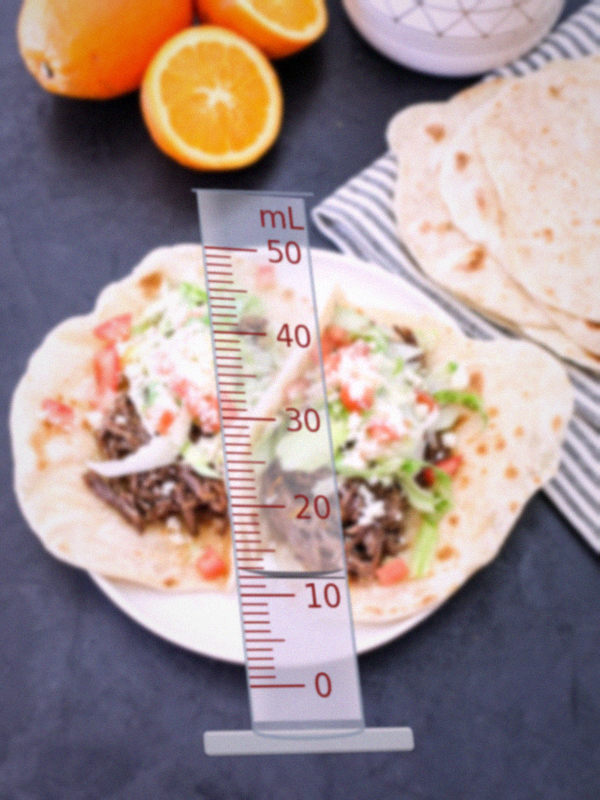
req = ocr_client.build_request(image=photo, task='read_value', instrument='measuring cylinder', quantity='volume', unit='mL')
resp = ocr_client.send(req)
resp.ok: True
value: 12 mL
